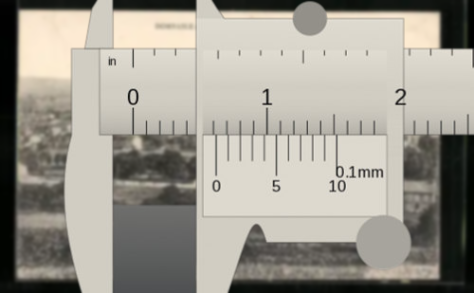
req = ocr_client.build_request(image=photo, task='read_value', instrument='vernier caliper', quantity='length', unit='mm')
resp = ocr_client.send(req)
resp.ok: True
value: 6.2 mm
